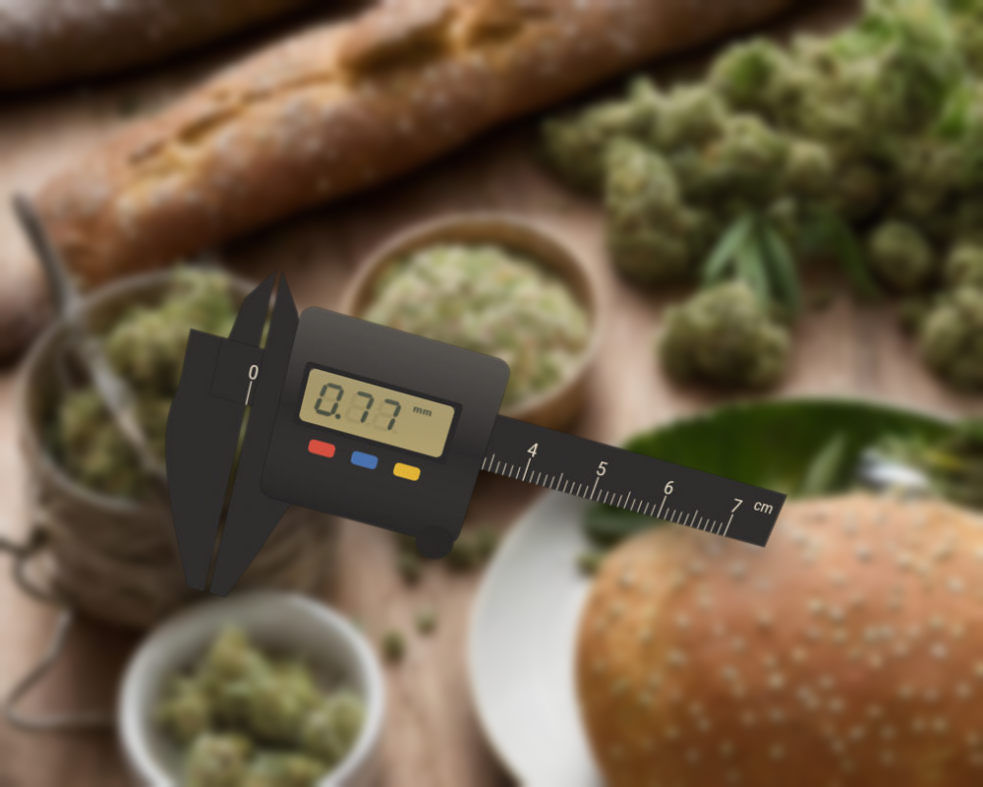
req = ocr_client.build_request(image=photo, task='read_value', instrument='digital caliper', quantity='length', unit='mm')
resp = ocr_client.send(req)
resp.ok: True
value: 0.77 mm
